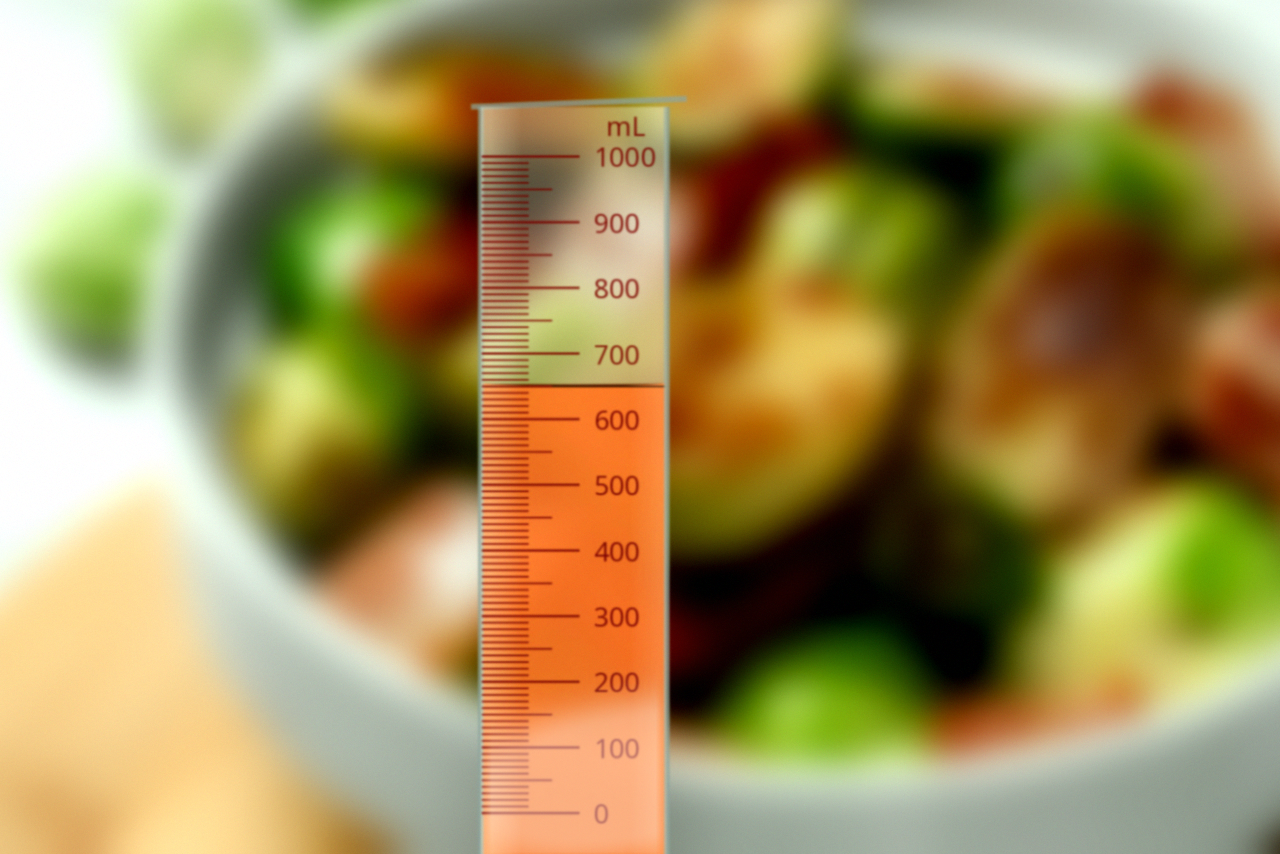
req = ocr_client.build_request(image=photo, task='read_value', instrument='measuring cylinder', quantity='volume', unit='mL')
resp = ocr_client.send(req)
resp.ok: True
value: 650 mL
